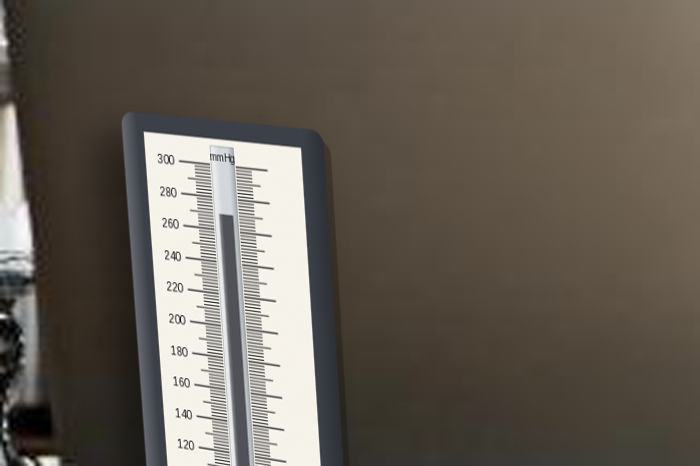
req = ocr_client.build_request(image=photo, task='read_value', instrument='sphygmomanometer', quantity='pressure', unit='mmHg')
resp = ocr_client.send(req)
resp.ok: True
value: 270 mmHg
